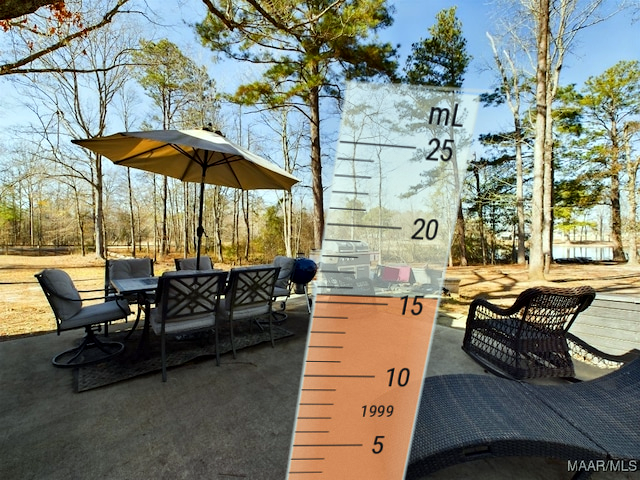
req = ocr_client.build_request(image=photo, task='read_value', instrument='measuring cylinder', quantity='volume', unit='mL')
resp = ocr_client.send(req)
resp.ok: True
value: 15.5 mL
